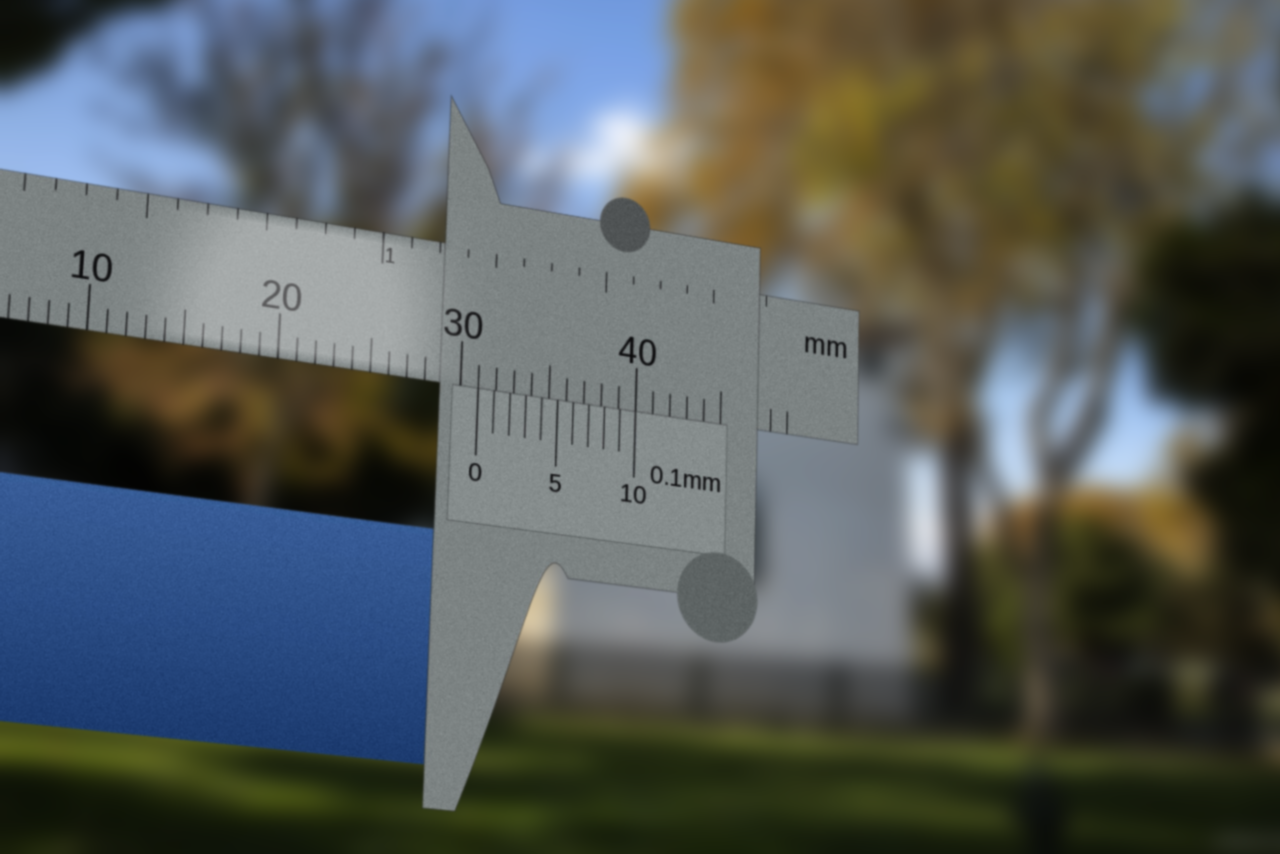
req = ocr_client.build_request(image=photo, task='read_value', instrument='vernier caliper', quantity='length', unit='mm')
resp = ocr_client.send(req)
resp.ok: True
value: 31.0 mm
